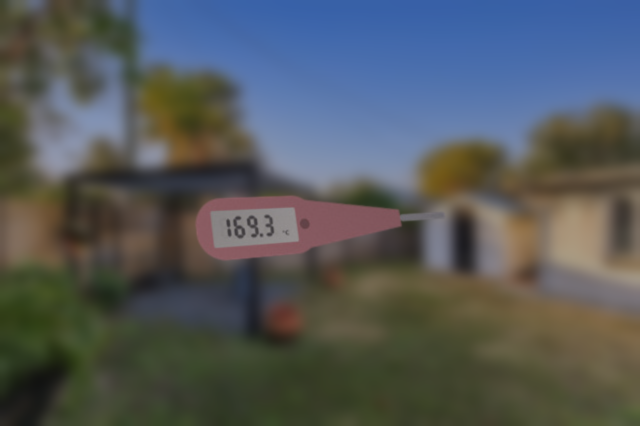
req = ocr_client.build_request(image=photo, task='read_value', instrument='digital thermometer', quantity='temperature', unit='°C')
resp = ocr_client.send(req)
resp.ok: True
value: 169.3 °C
